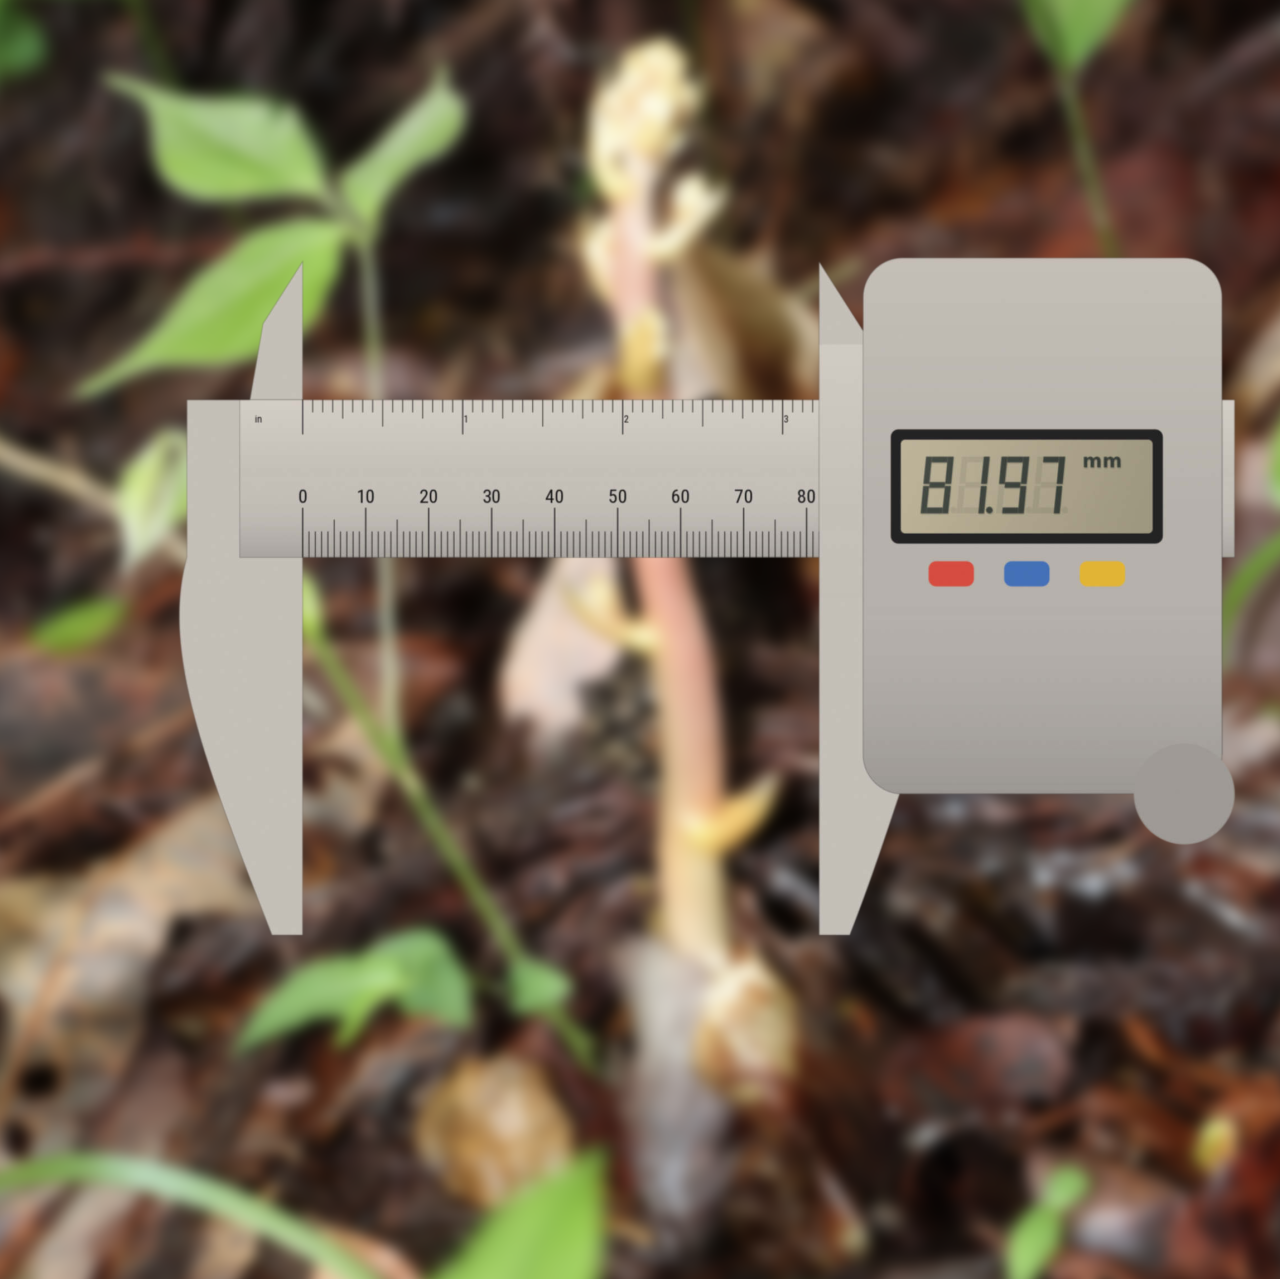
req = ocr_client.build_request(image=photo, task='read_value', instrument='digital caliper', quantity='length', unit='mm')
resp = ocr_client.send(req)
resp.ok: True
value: 81.97 mm
